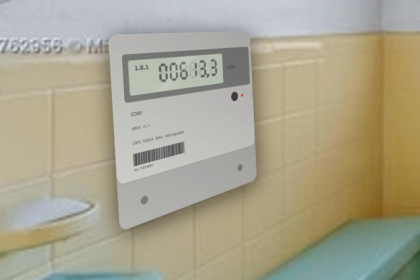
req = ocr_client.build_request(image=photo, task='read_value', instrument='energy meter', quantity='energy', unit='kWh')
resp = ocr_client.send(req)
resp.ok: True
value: 613.3 kWh
